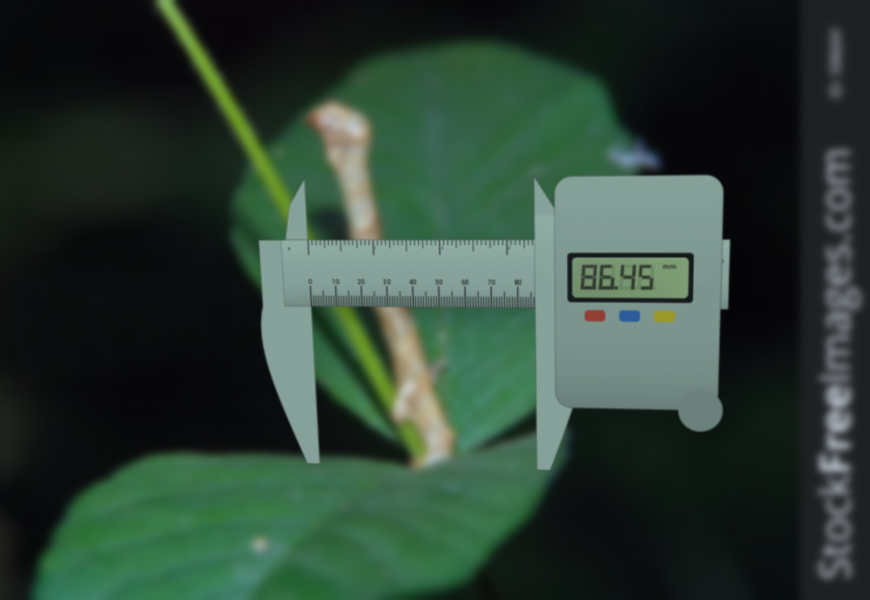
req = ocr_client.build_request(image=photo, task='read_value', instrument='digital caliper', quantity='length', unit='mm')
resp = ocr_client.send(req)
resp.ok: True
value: 86.45 mm
